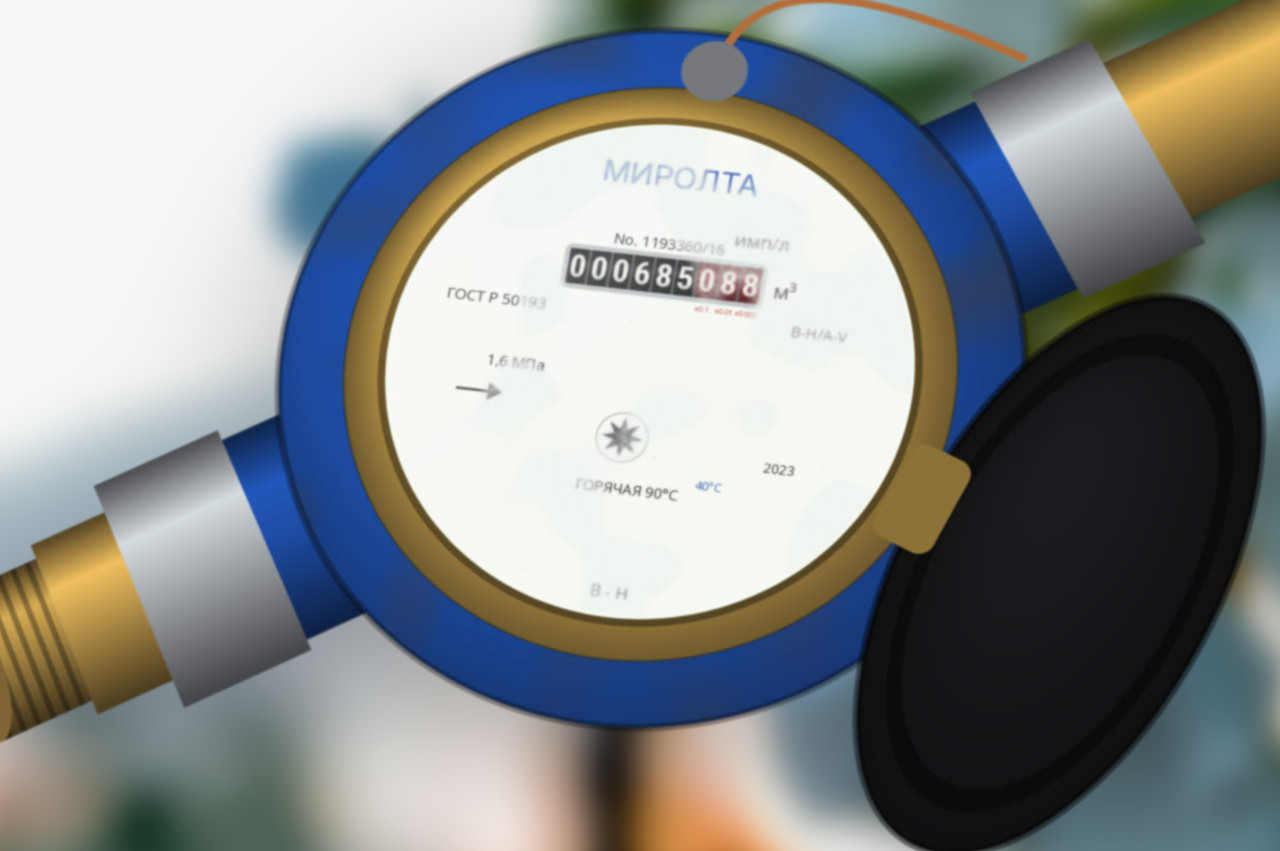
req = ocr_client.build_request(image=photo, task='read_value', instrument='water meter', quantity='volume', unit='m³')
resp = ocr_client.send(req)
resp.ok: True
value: 685.088 m³
